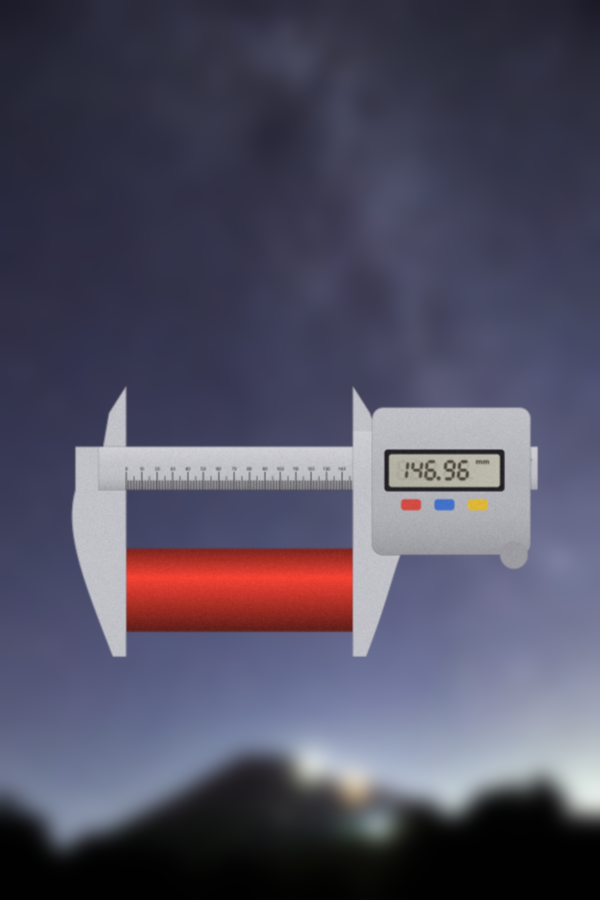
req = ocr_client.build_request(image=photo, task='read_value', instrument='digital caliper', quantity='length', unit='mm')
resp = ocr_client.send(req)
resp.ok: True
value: 146.96 mm
